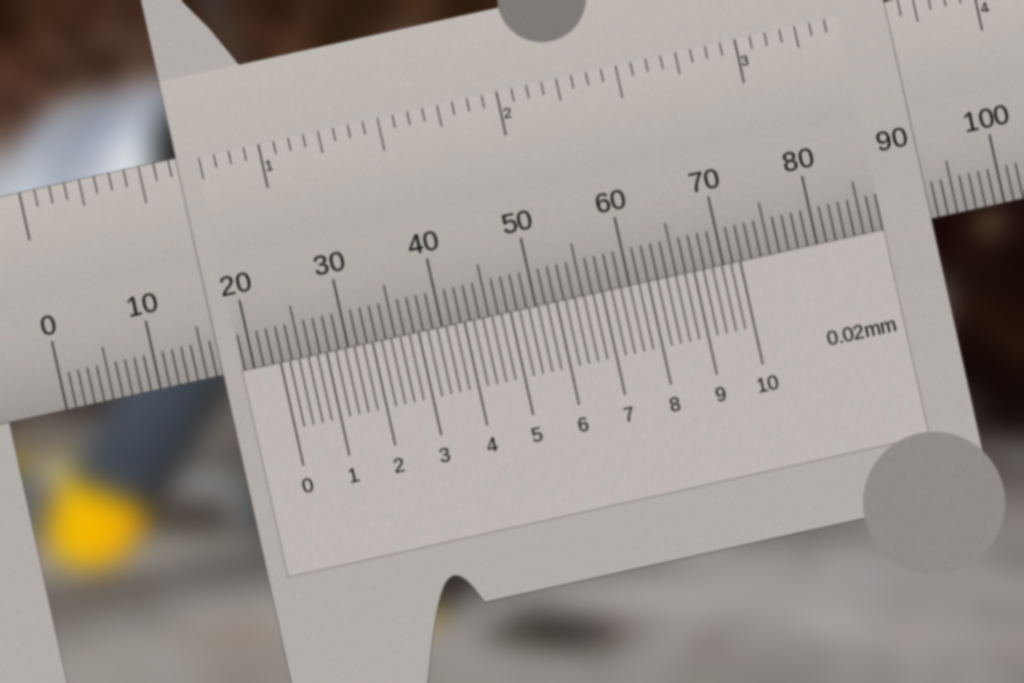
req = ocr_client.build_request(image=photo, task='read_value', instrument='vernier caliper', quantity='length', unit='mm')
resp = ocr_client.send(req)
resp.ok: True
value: 22.8 mm
